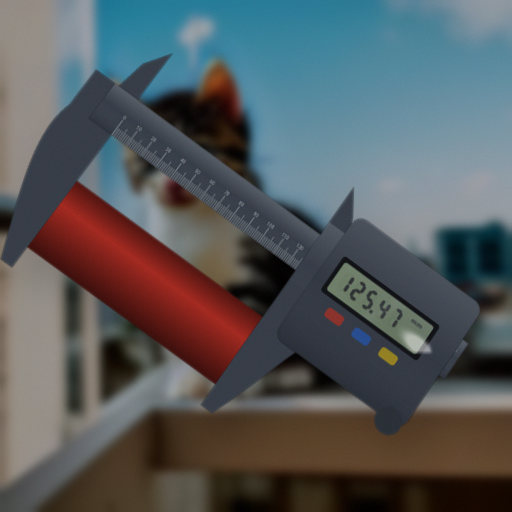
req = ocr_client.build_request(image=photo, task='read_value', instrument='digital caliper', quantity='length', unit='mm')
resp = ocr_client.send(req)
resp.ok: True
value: 125.47 mm
